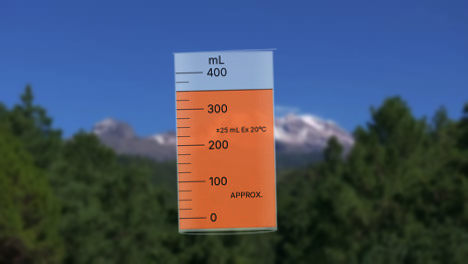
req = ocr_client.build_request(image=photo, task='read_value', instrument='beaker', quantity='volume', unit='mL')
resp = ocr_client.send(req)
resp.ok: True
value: 350 mL
